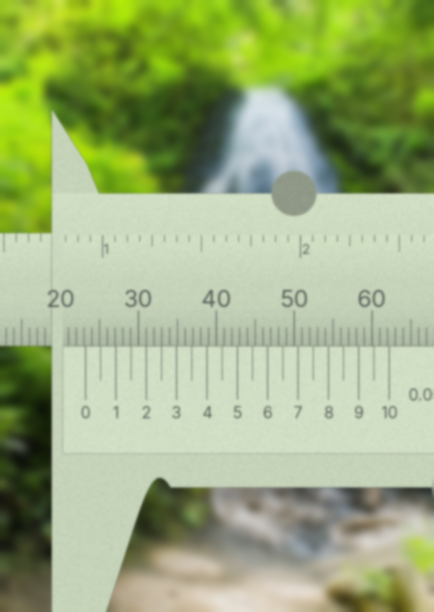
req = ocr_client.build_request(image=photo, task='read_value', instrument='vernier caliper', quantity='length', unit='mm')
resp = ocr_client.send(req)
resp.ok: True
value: 23.2 mm
